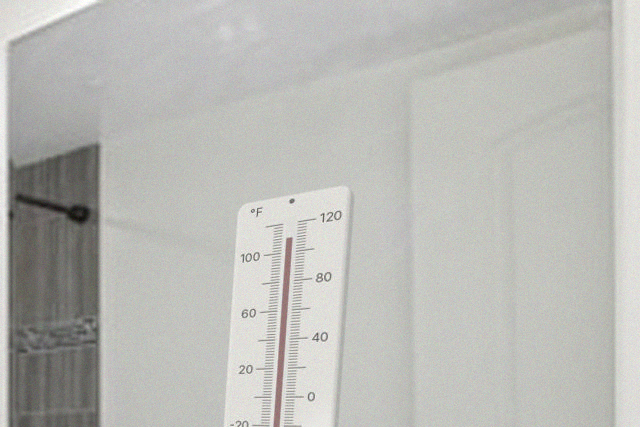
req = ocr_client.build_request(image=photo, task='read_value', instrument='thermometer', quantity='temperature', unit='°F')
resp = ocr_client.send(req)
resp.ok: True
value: 110 °F
